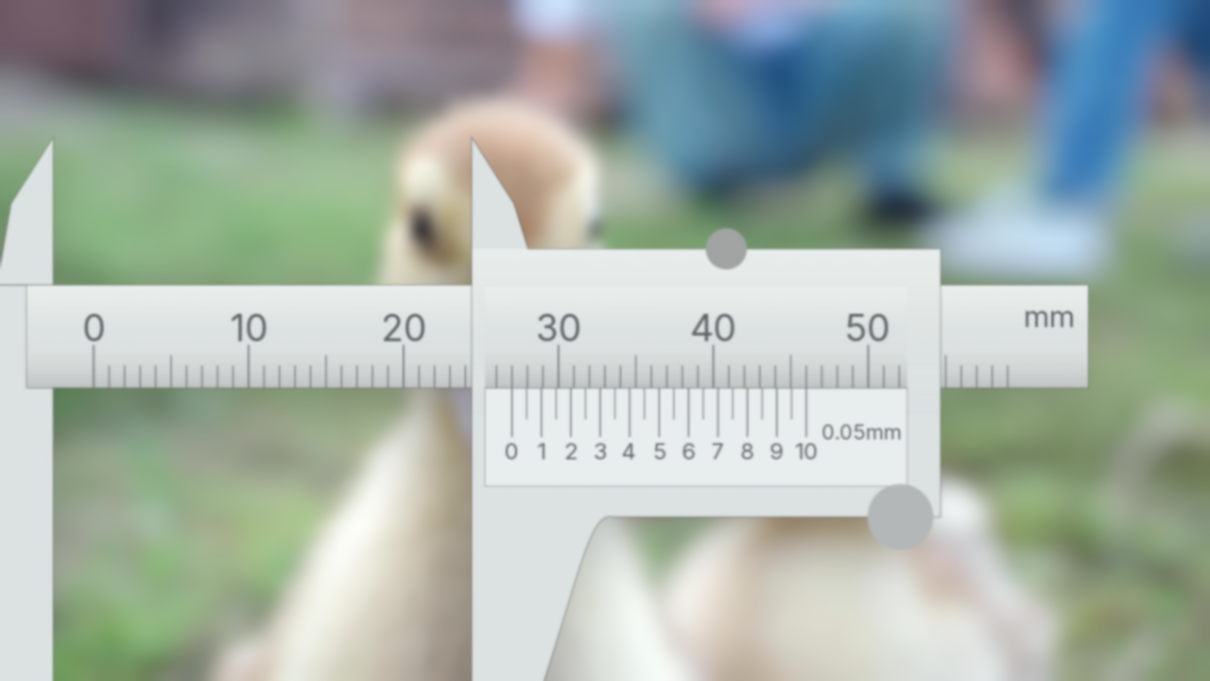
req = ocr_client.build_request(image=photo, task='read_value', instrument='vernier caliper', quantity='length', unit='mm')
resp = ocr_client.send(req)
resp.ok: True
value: 27.0 mm
